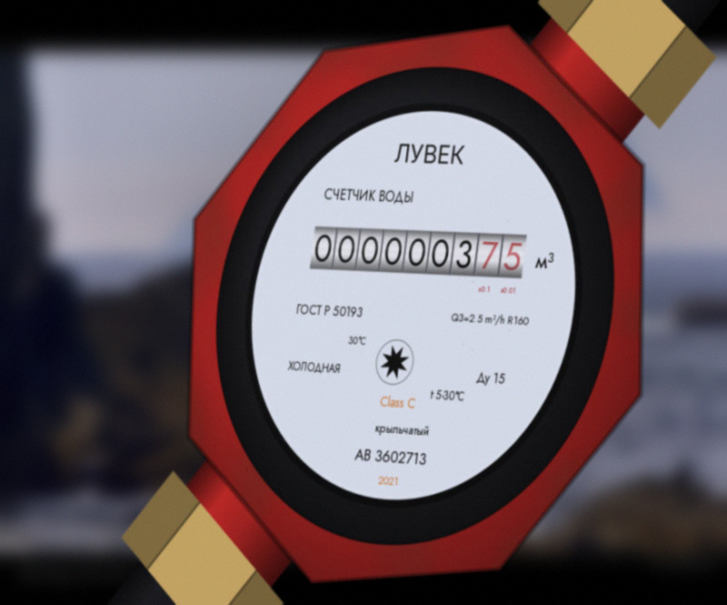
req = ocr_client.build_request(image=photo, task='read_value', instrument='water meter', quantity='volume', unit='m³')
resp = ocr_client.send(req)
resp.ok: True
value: 3.75 m³
